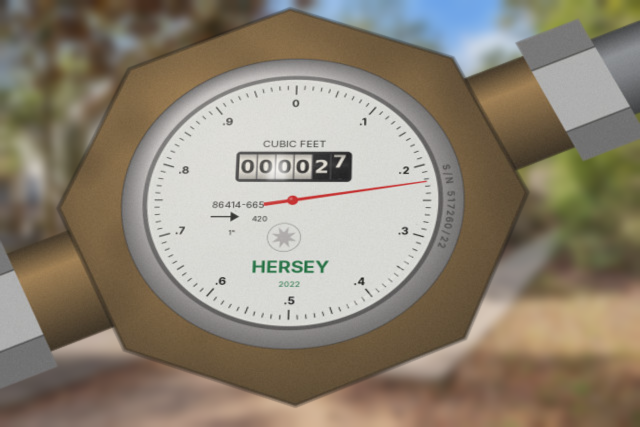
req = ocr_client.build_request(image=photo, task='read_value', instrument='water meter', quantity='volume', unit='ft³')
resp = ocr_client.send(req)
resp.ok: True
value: 27.22 ft³
